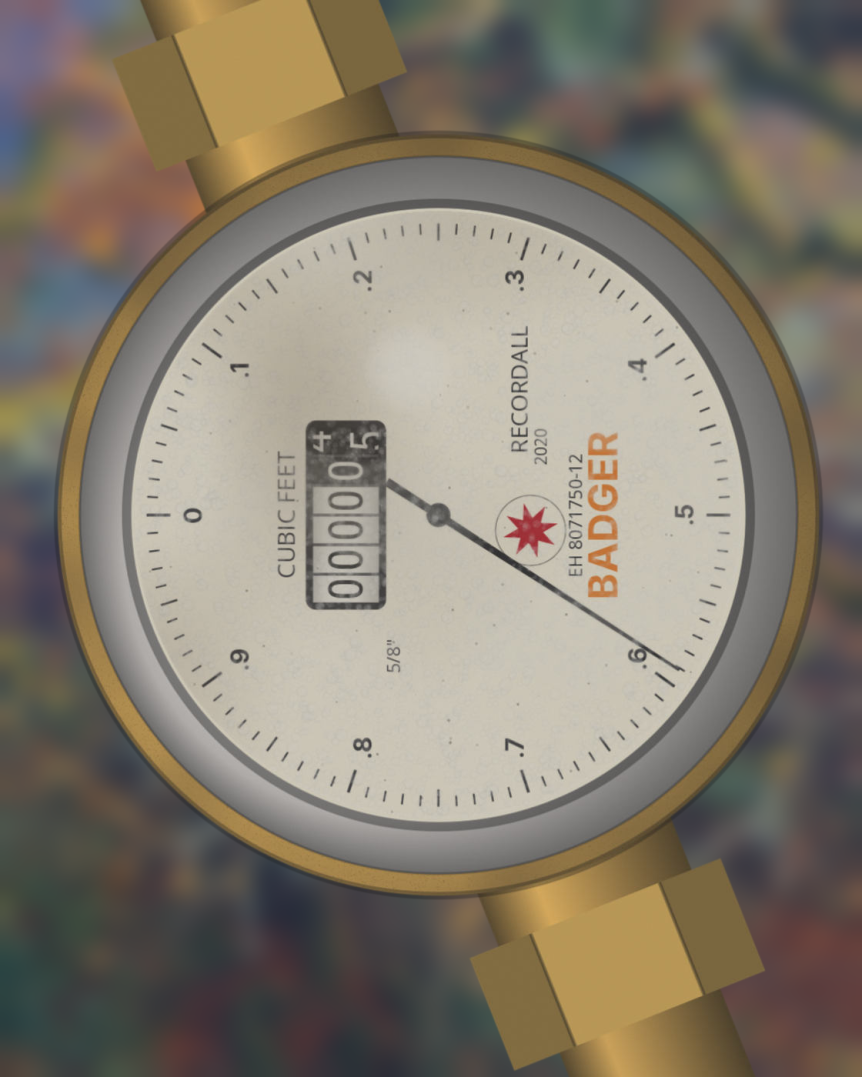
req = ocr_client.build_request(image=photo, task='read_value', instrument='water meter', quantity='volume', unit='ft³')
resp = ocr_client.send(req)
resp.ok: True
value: 4.59 ft³
